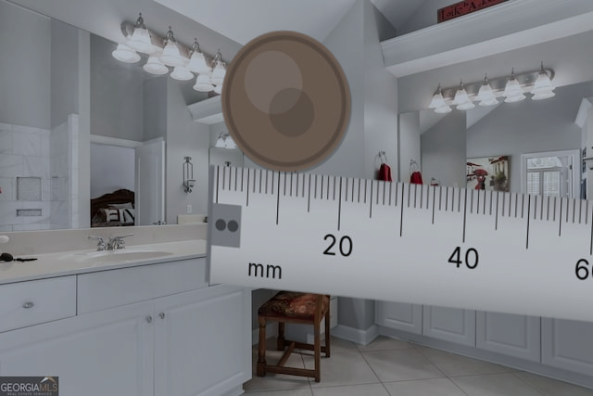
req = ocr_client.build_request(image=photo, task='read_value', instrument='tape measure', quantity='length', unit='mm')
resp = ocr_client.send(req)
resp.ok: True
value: 21 mm
